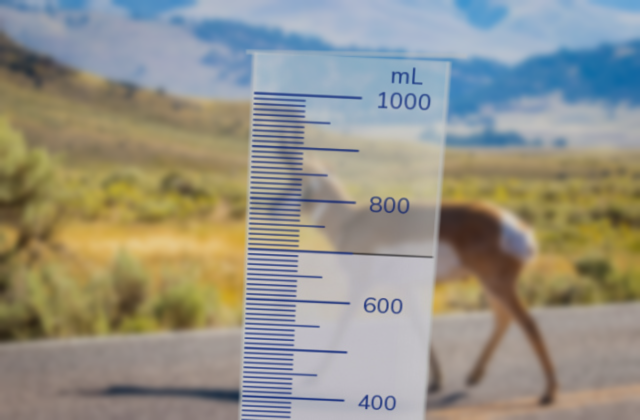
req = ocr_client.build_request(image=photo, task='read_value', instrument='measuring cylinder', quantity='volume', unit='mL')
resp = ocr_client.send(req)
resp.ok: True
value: 700 mL
